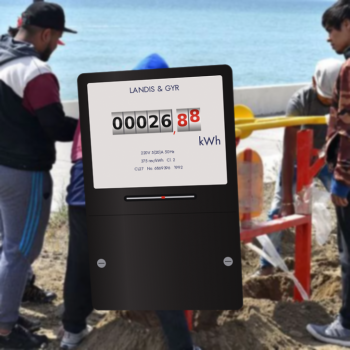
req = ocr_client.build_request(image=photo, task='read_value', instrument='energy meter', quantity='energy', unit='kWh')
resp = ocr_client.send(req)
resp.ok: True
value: 26.88 kWh
